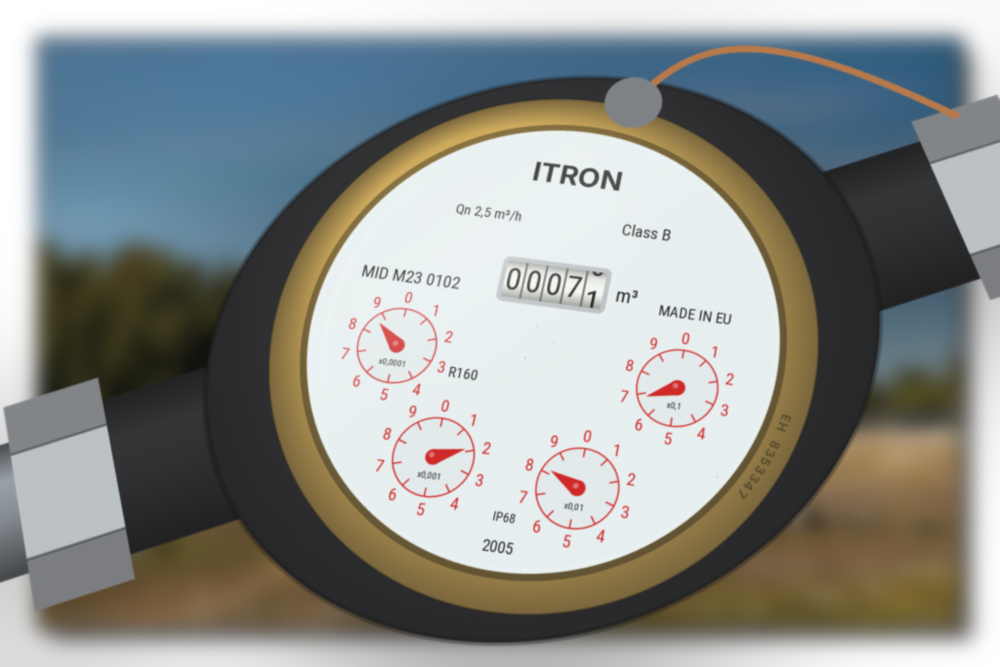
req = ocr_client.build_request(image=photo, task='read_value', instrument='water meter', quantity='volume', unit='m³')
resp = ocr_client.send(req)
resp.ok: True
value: 70.6818 m³
